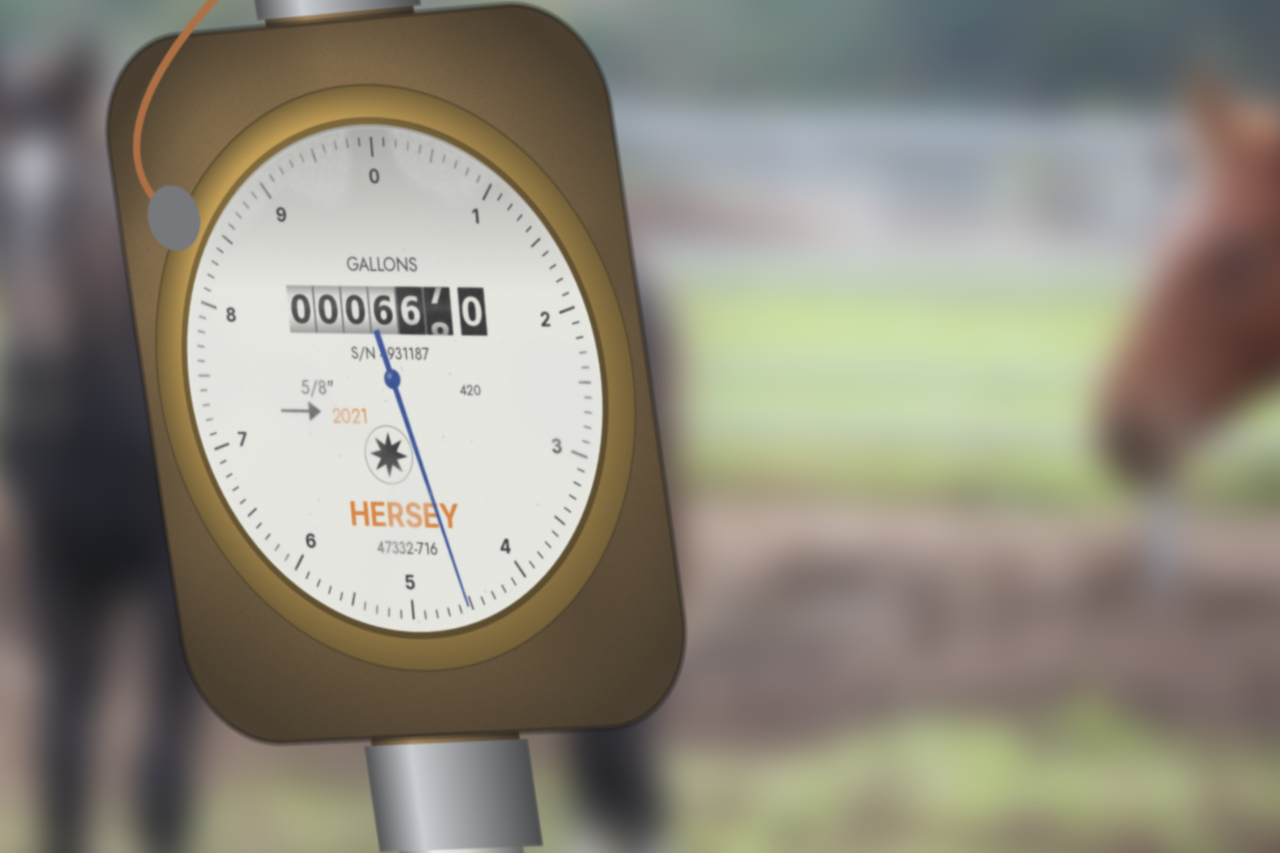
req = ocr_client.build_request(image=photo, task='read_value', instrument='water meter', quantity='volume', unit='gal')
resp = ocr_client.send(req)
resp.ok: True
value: 6674.5 gal
